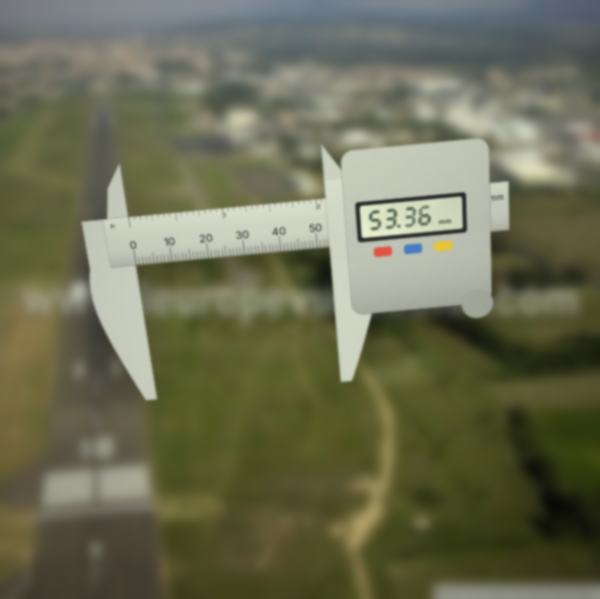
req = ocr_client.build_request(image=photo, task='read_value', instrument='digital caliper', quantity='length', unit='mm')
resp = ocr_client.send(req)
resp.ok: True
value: 53.36 mm
